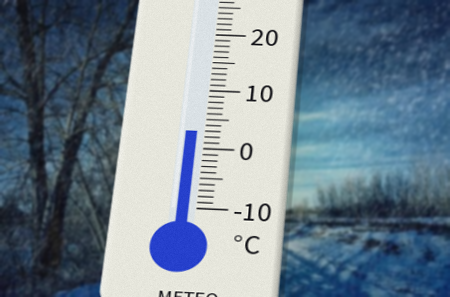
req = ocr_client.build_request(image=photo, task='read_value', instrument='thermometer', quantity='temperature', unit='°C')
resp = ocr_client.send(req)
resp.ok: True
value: 3 °C
